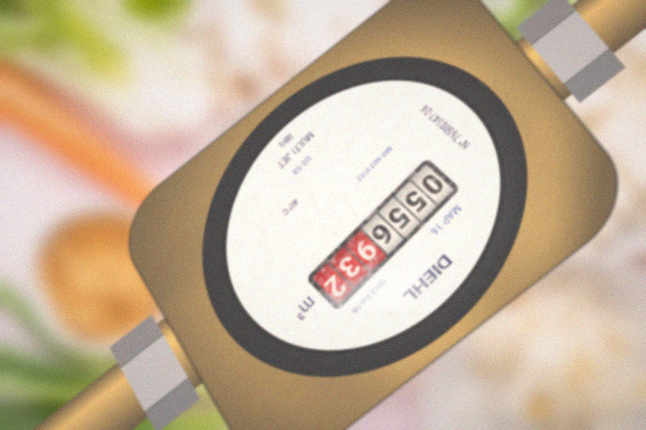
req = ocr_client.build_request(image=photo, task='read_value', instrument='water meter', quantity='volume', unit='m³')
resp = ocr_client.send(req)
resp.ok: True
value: 556.932 m³
